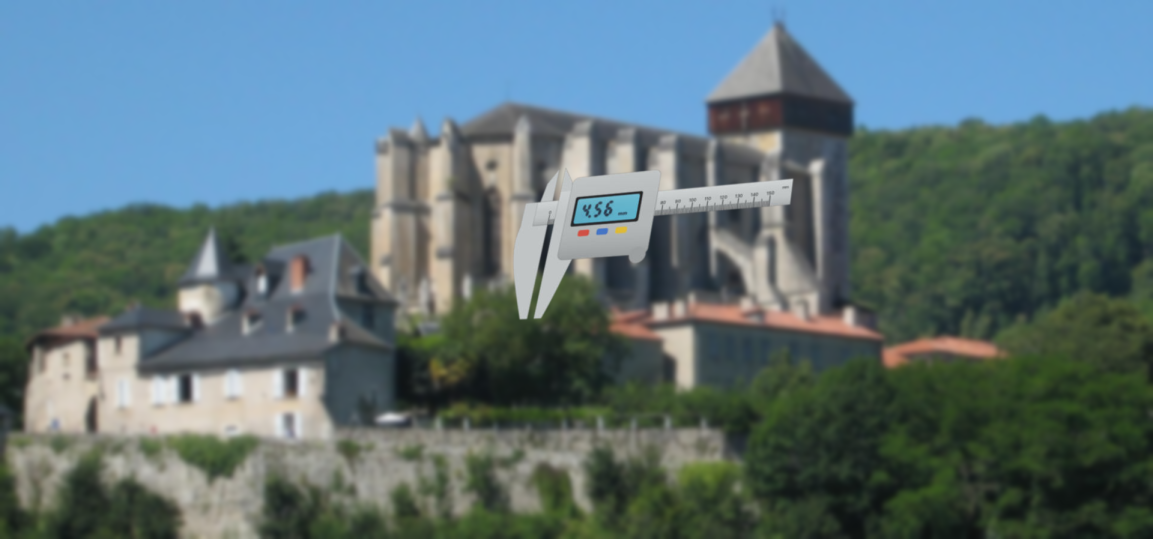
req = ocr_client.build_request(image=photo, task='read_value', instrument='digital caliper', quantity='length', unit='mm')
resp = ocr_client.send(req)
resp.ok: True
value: 4.56 mm
